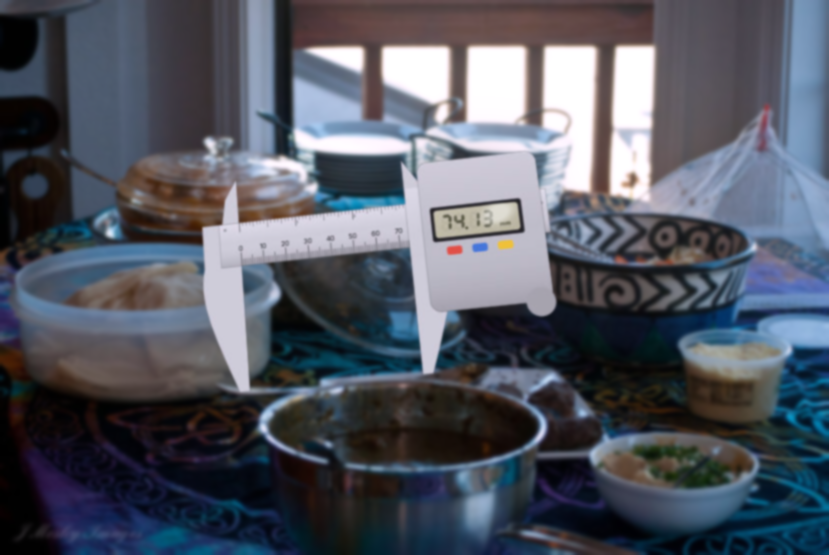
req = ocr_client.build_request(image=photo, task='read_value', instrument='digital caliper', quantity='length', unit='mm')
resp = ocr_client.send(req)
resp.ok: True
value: 74.13 mm
